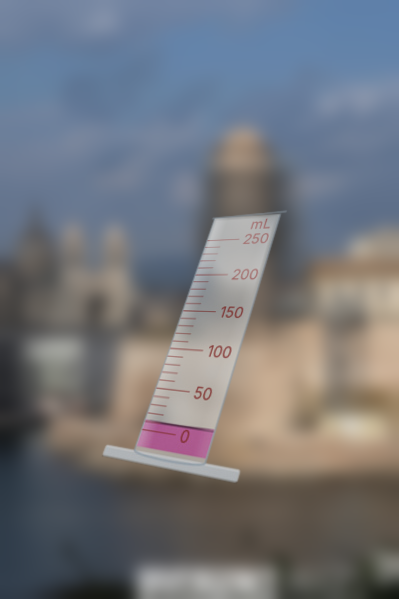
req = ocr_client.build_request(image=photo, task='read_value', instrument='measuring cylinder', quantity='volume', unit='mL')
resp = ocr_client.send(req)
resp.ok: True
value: 10 mL
